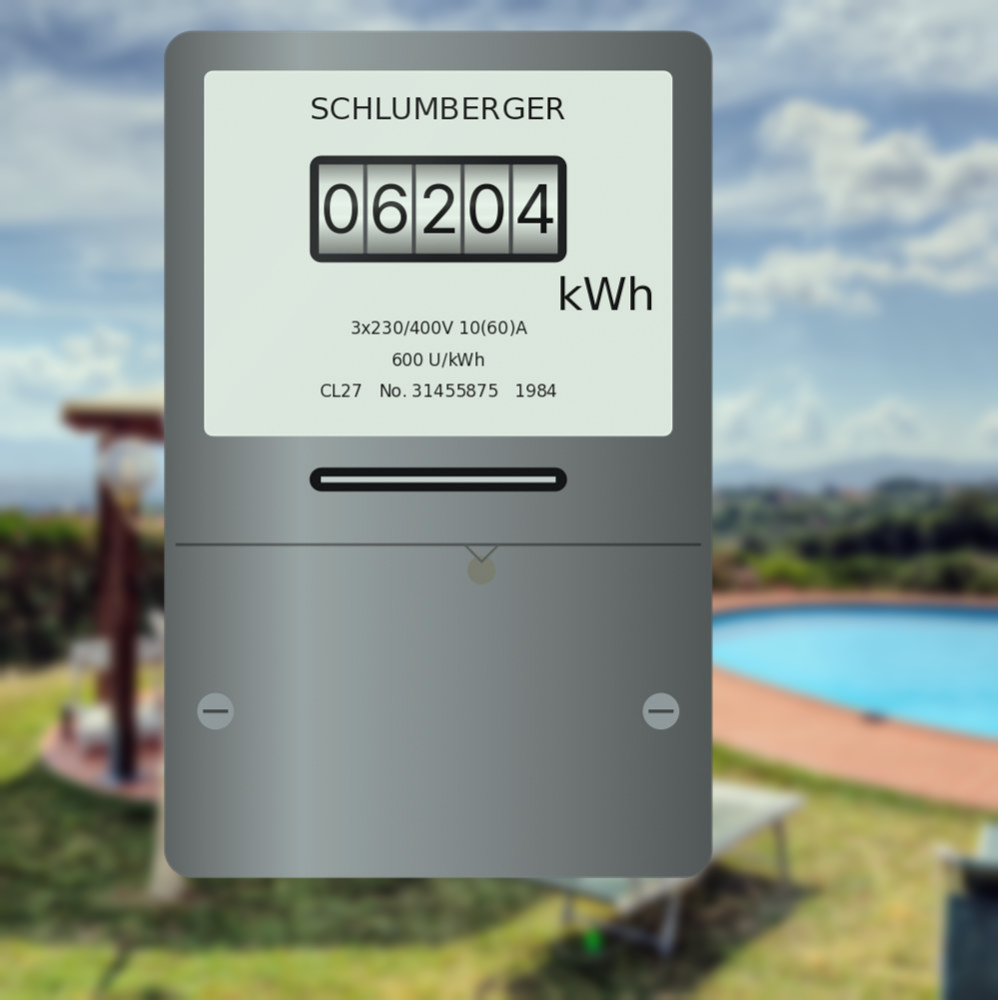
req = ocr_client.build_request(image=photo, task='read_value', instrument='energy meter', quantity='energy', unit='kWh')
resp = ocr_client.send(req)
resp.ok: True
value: 6204 kWh
